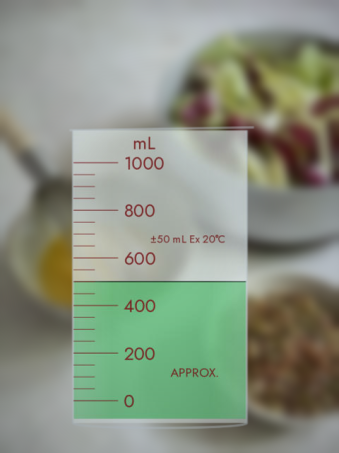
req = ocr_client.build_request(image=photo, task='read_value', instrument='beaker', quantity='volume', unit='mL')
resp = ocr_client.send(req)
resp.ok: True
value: 500 mL
